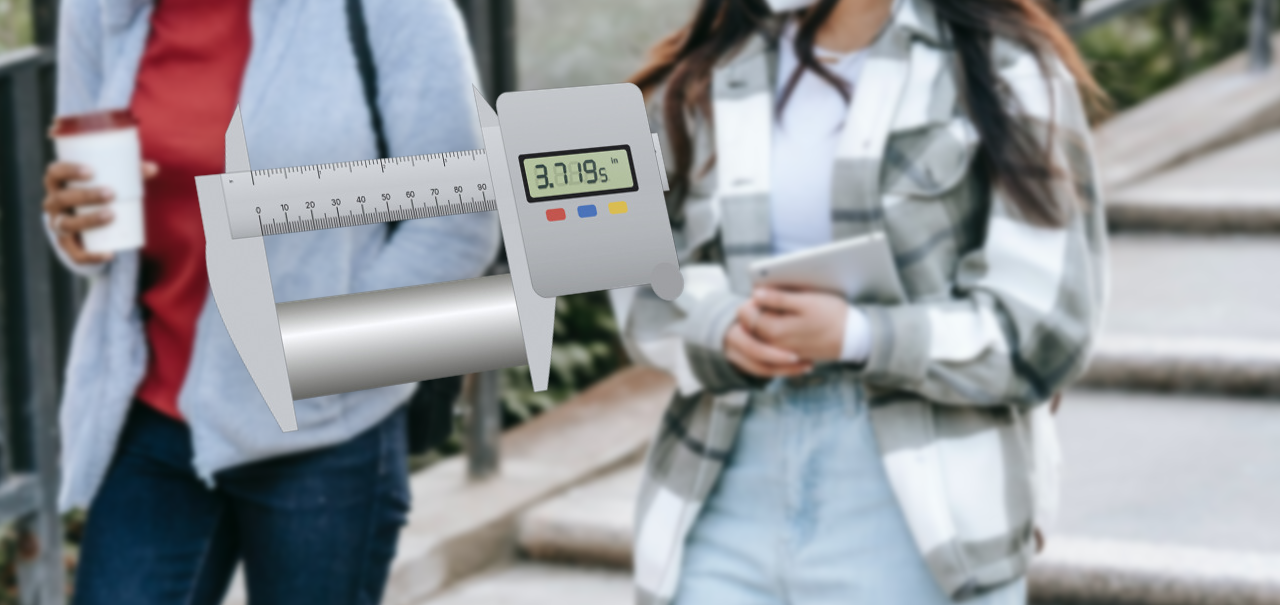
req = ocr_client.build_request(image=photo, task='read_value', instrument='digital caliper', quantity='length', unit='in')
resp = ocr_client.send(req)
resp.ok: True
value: 3.7195 in
